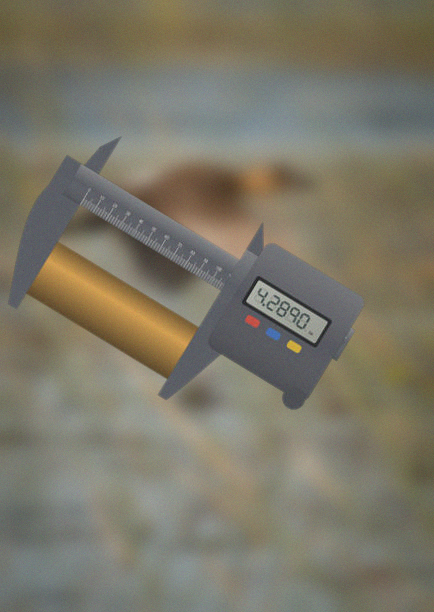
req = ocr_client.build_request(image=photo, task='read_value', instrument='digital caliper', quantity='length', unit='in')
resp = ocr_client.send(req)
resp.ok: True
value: 4.2890 in
